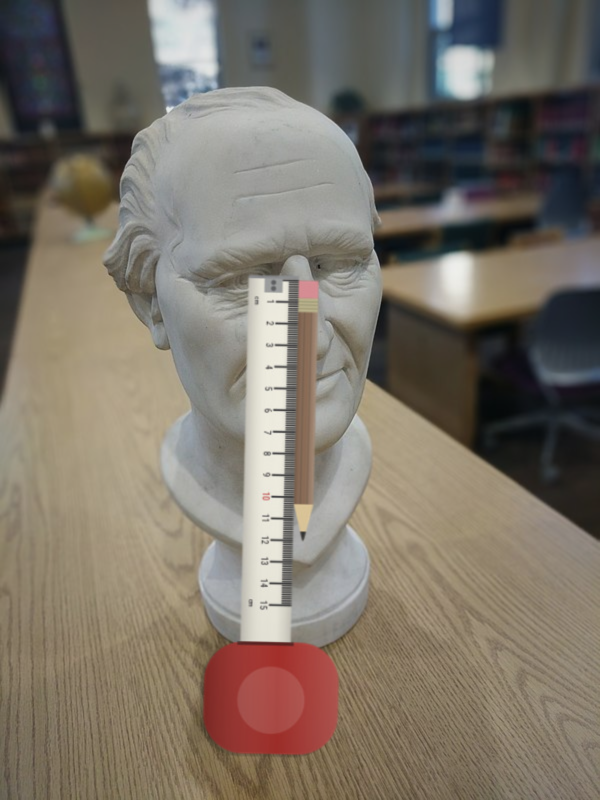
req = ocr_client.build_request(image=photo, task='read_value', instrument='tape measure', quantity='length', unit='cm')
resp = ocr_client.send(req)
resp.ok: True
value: 12 cm
